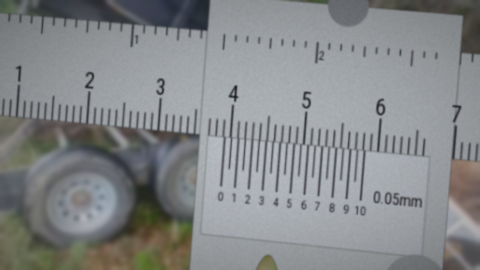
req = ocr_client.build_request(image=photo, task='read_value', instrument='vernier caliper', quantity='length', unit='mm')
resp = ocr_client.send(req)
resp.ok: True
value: 39.2 mm
